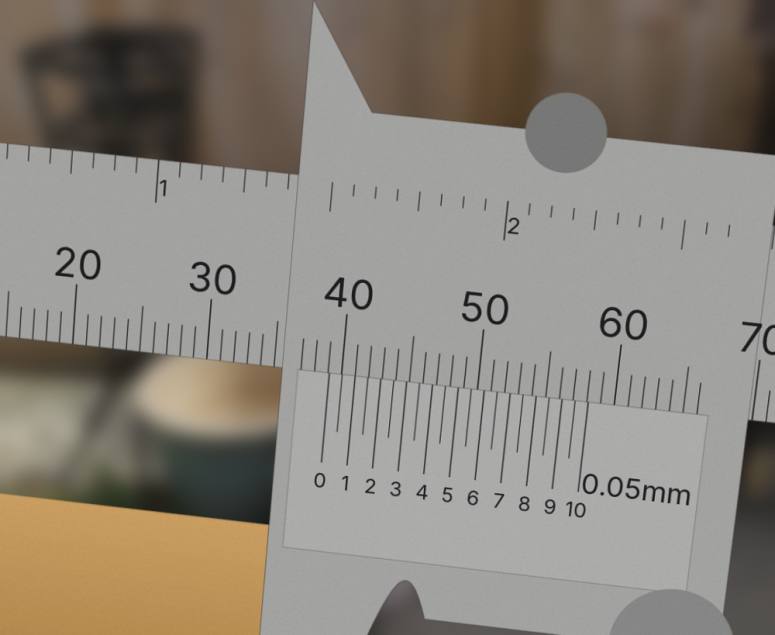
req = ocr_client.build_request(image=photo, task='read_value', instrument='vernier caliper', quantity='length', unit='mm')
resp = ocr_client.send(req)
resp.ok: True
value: 39.1 mm
